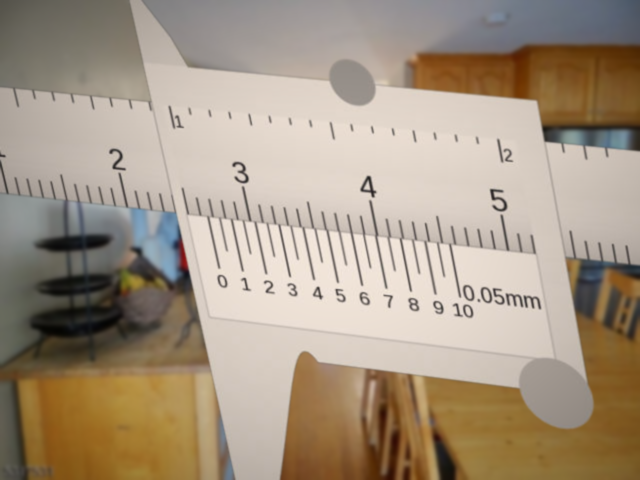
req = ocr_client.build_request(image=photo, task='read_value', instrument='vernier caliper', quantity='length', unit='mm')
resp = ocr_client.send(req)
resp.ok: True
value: 26.6 mm
